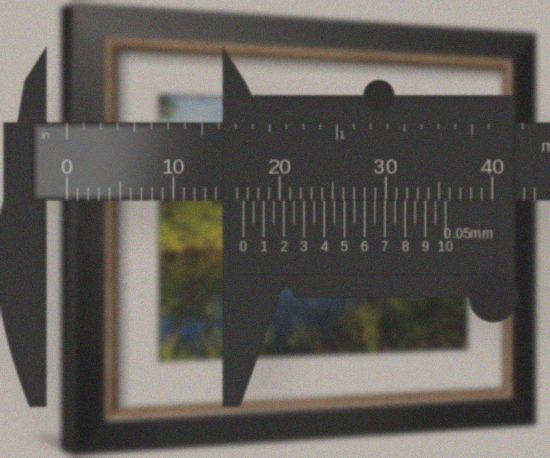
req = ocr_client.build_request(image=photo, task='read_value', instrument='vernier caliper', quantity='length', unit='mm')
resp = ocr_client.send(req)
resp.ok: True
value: 16.6 mm
